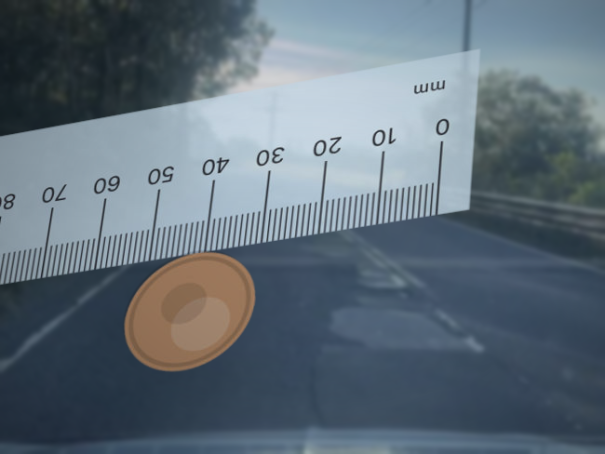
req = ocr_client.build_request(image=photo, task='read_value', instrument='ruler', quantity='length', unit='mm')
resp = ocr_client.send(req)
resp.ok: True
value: 23 mm
